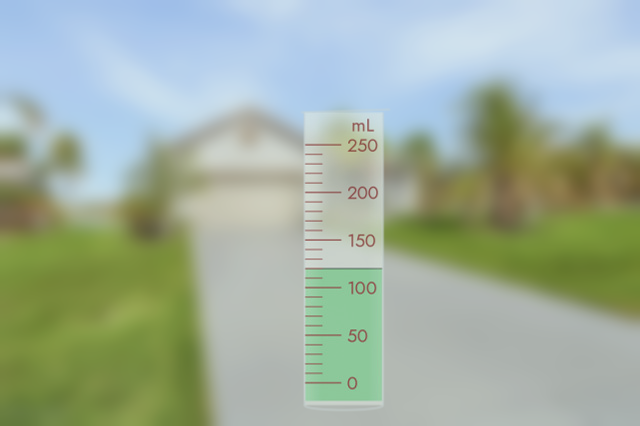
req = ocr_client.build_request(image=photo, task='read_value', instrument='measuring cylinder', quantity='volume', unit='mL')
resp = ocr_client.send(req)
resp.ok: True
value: 120 mL
